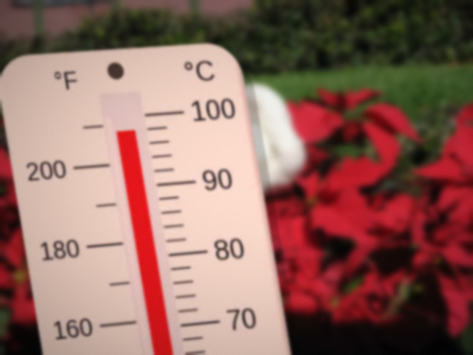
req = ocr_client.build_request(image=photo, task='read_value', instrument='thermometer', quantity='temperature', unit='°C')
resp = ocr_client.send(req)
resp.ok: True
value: 98 °C
